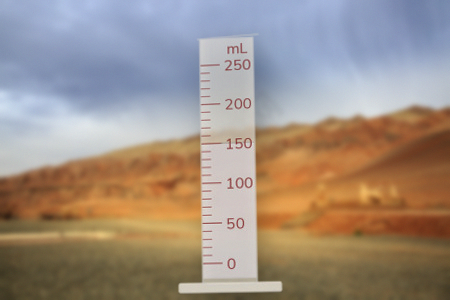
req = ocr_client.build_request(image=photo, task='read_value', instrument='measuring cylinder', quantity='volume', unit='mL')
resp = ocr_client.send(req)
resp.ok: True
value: 150 mL
